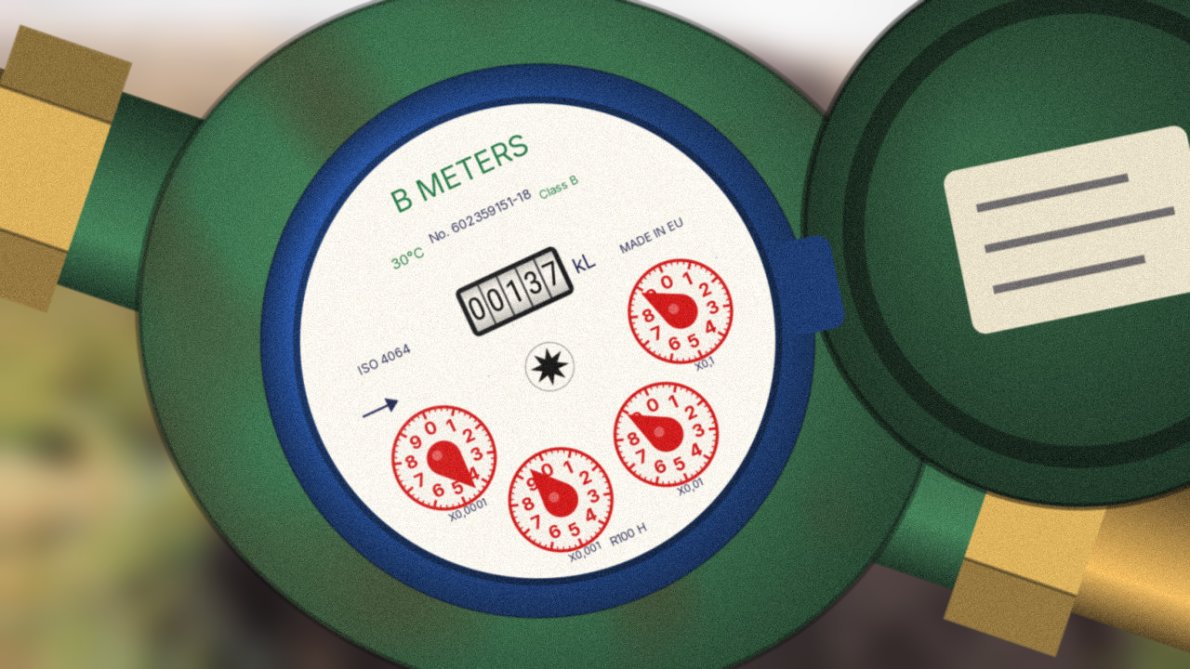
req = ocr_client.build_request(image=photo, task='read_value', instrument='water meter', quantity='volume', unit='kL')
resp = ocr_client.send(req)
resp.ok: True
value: 137.8894 kL
